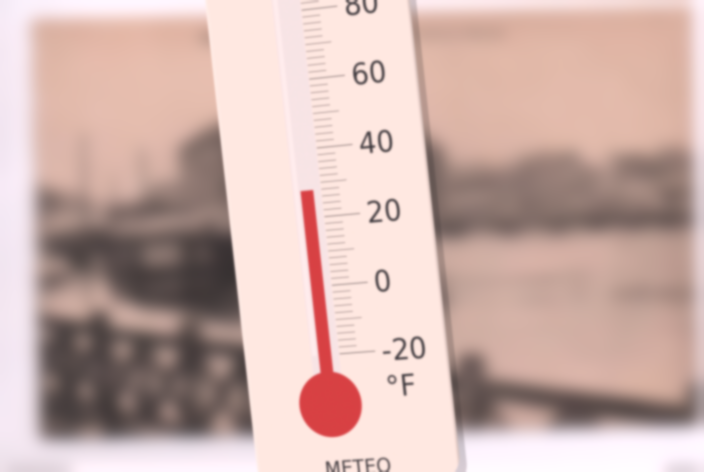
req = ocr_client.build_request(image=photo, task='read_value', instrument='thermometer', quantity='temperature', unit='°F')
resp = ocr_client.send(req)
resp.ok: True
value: 28 °F
